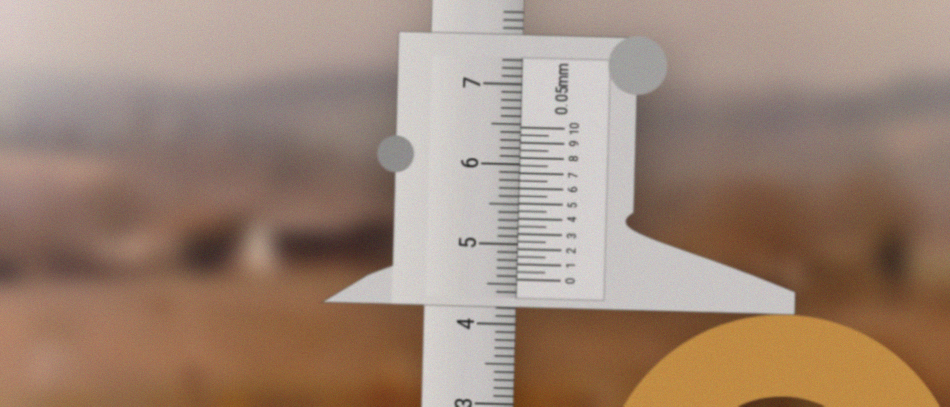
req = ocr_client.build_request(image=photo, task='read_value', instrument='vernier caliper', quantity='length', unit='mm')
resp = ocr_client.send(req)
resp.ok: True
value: 45.6 mm
